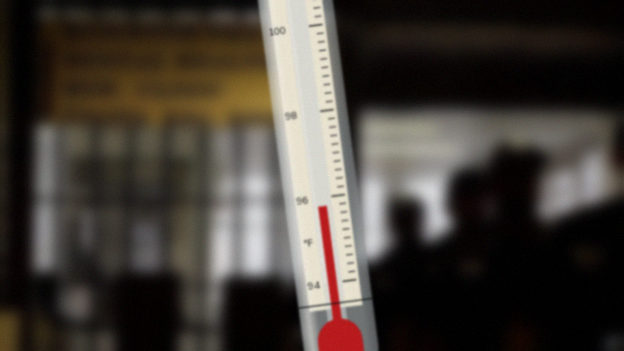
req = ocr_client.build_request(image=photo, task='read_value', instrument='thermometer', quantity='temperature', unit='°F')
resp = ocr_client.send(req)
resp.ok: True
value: 95.8 °F
